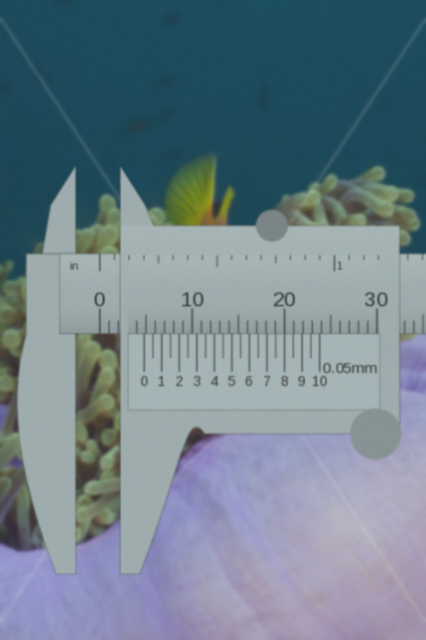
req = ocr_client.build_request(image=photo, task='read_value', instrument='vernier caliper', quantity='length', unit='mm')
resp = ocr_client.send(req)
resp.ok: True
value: 4.8 mm
